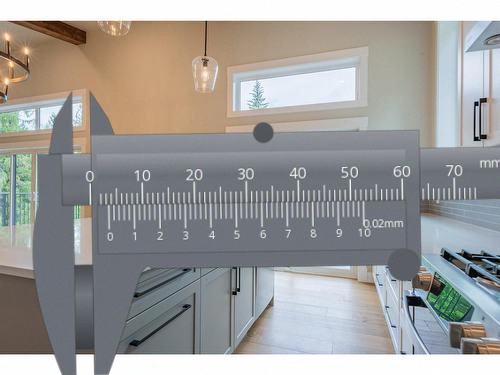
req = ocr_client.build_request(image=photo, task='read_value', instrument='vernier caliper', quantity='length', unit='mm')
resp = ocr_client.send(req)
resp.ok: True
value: 3.5 mm
